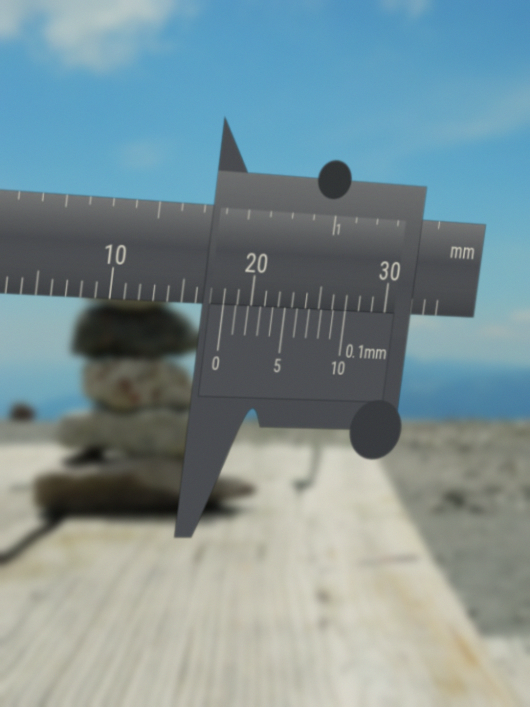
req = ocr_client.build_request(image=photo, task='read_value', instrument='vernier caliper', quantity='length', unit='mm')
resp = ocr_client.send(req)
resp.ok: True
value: 18.0 mm
